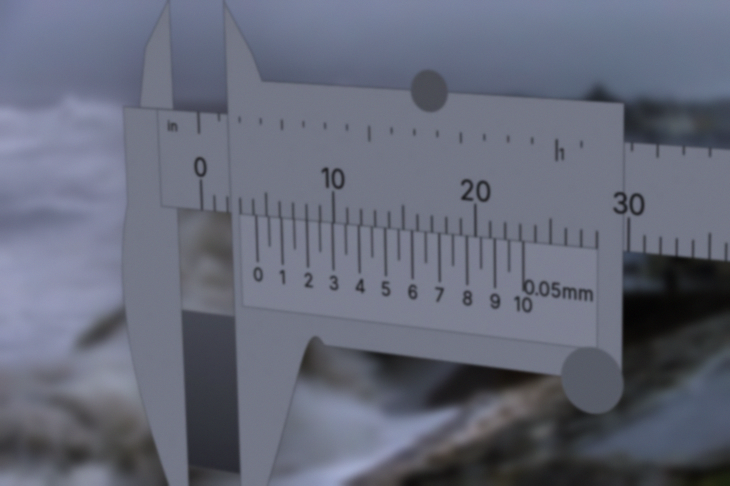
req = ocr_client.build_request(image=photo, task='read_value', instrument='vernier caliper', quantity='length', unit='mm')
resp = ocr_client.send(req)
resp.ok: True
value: 4.2 mm
